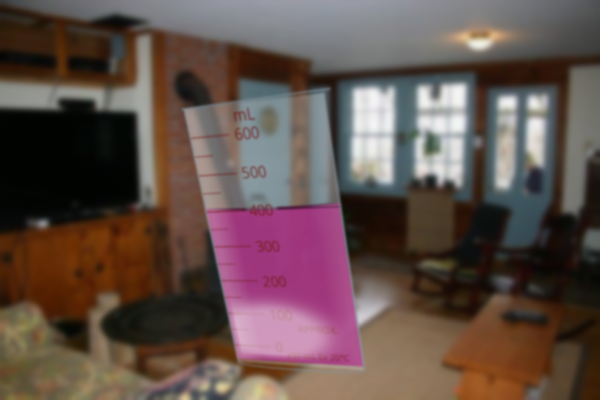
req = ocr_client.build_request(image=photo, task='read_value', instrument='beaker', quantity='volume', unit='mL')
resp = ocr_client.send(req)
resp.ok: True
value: 400 mL
